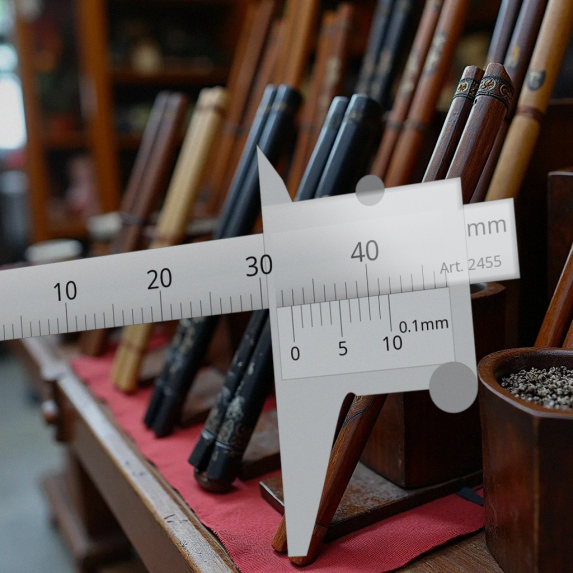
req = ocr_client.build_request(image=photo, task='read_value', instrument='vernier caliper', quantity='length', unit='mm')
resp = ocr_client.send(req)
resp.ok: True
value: 32.8 mm
